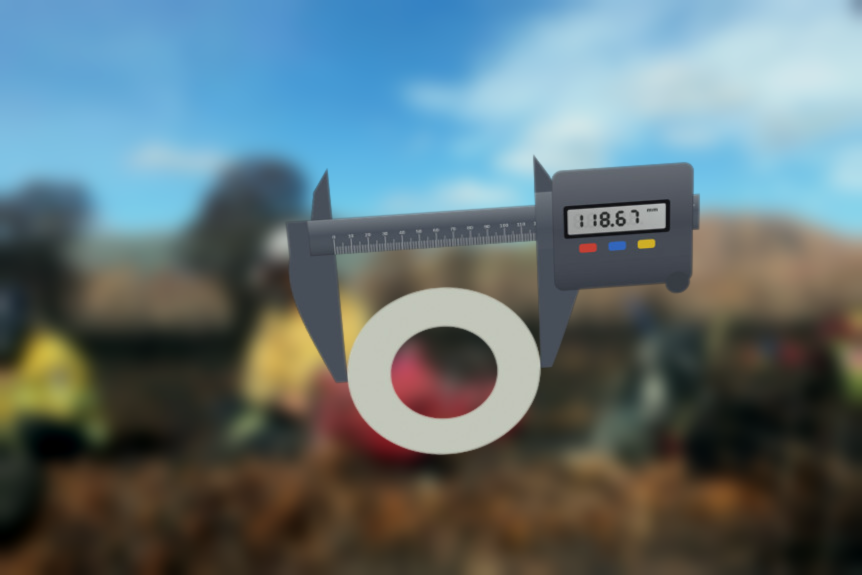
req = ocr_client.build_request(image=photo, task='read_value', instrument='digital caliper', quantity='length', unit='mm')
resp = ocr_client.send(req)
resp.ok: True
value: 118.67 mm
